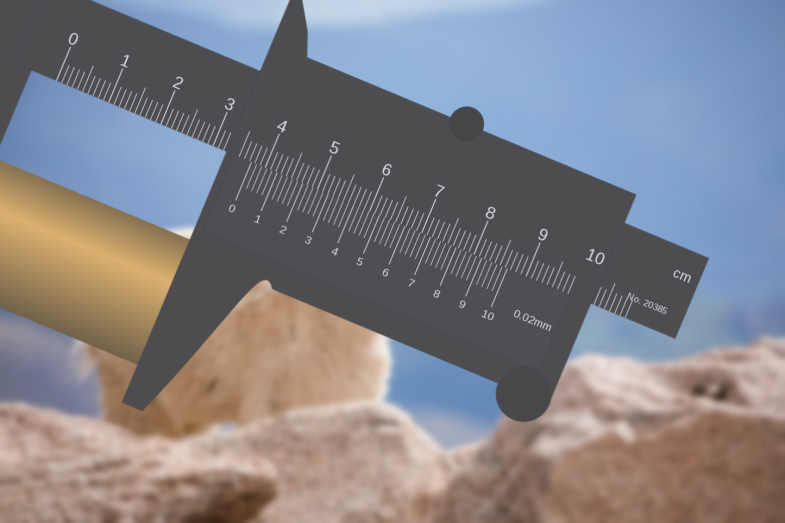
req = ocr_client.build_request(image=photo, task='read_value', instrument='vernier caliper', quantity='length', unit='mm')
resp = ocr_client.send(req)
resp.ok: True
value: 37.4 mm
